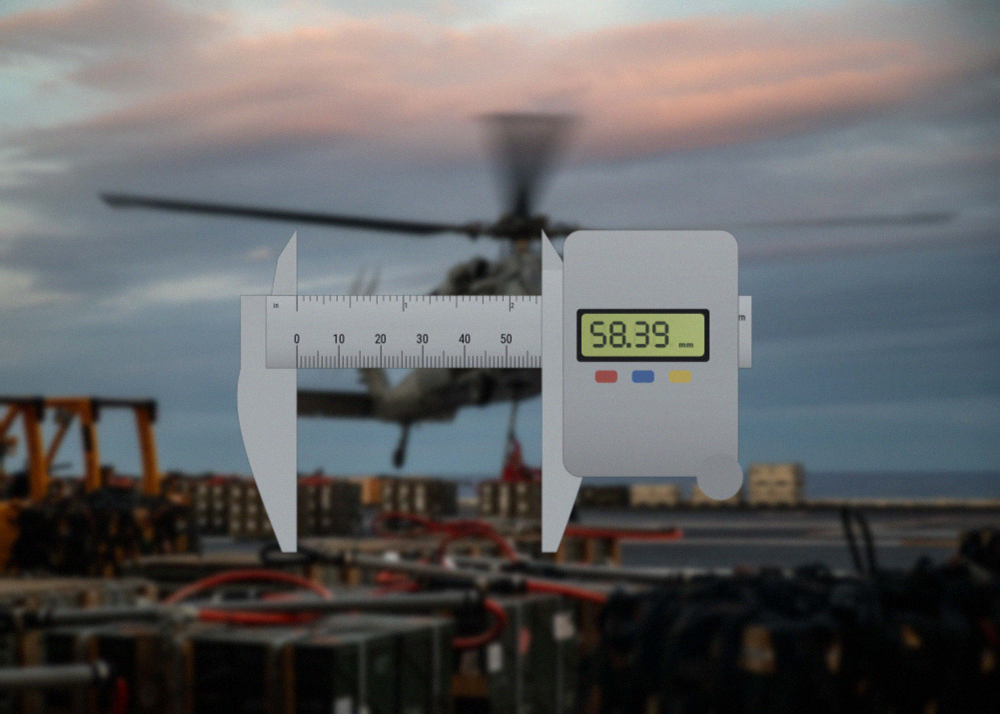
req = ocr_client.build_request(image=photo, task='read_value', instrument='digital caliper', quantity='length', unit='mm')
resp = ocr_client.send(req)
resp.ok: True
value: 58.39 mm
